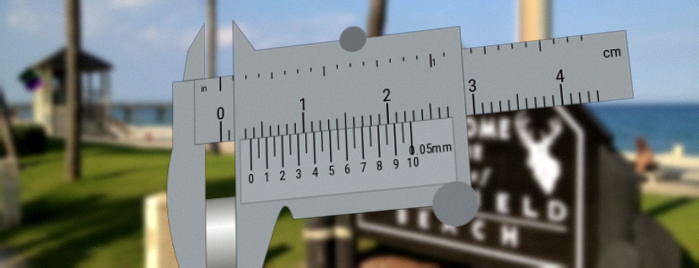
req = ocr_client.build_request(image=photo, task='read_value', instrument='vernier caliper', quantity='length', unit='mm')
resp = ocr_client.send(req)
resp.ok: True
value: 3.6 mm
